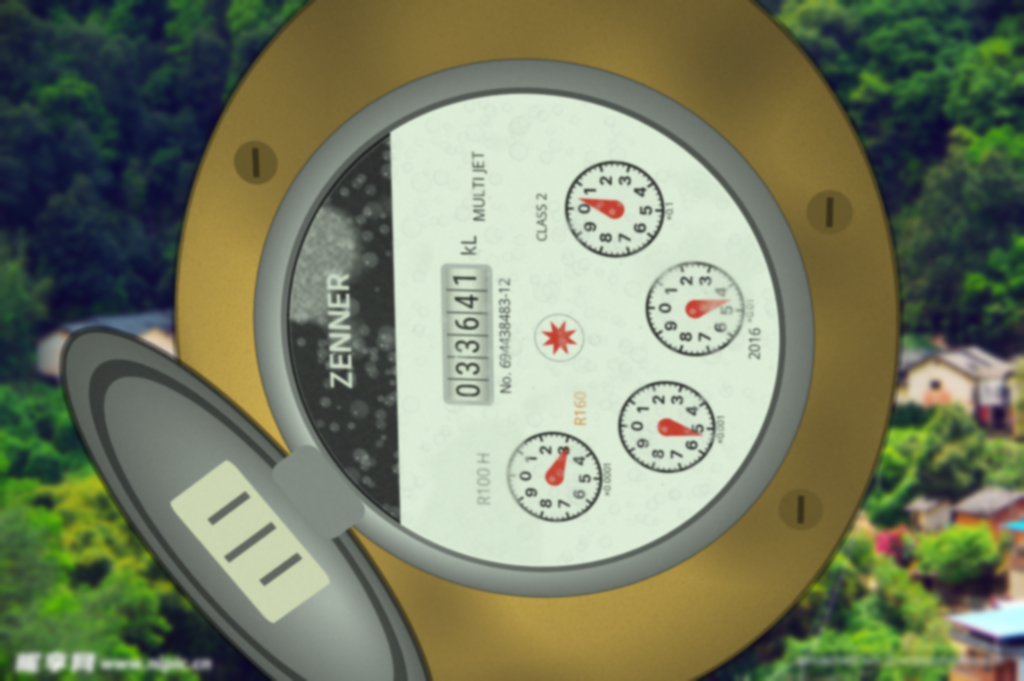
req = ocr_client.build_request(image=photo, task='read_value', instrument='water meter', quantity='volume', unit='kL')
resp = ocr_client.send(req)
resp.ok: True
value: 33641.0453 kL
